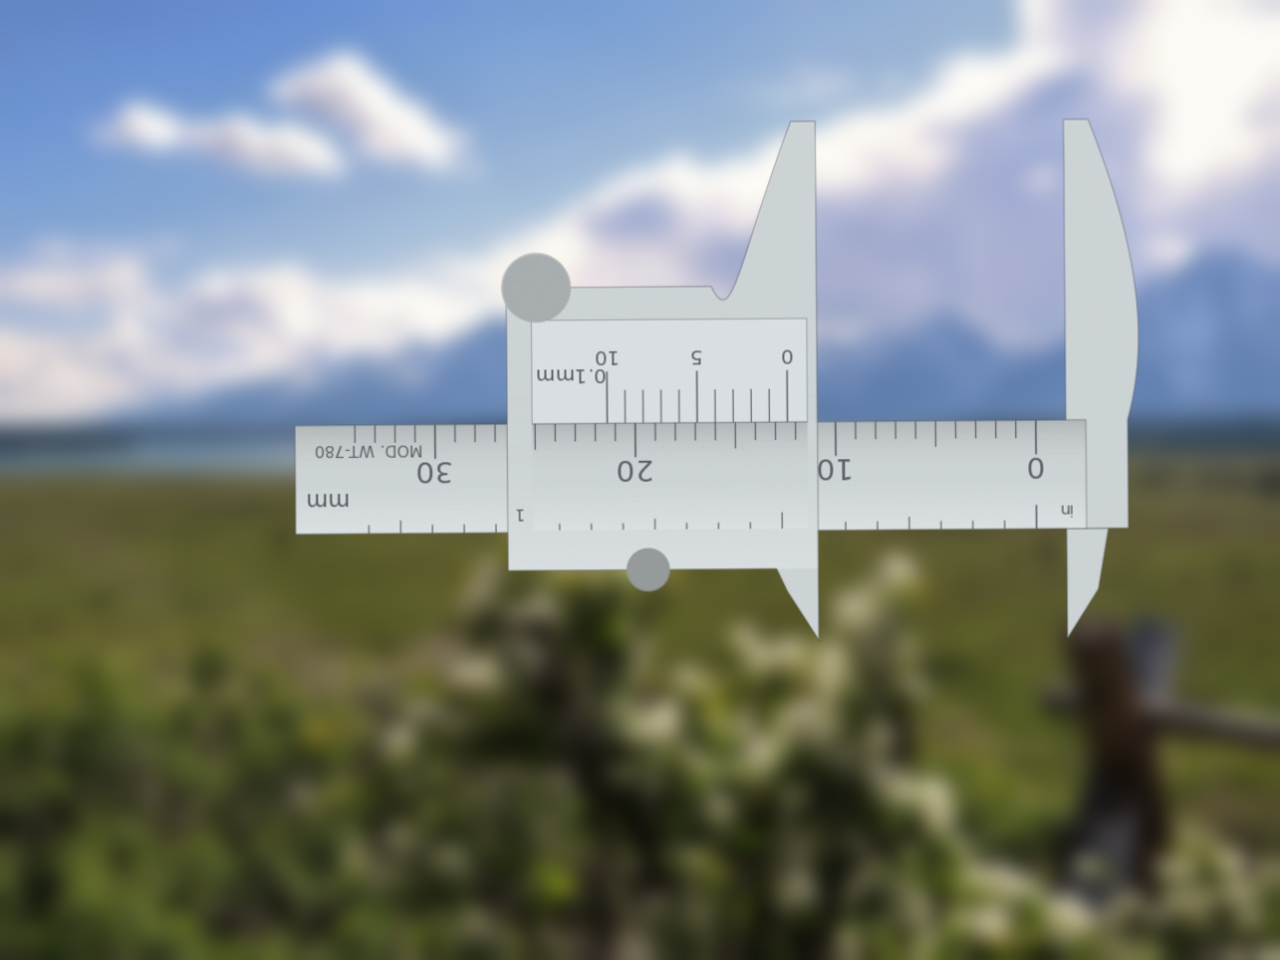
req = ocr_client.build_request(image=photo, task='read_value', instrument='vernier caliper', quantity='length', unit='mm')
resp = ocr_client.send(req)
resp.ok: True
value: 12.4 mm
